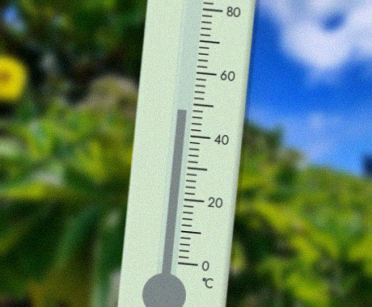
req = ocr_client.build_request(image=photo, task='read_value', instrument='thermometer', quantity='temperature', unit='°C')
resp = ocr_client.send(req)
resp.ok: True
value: 48 °C
